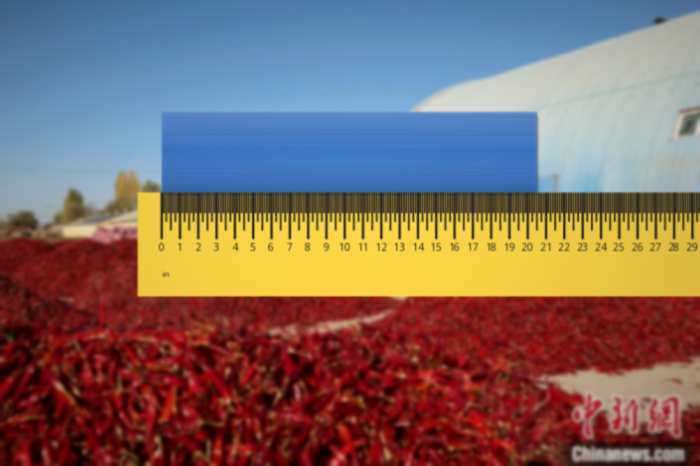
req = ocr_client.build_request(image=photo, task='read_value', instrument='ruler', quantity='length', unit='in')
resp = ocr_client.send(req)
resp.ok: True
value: 20.5 in
